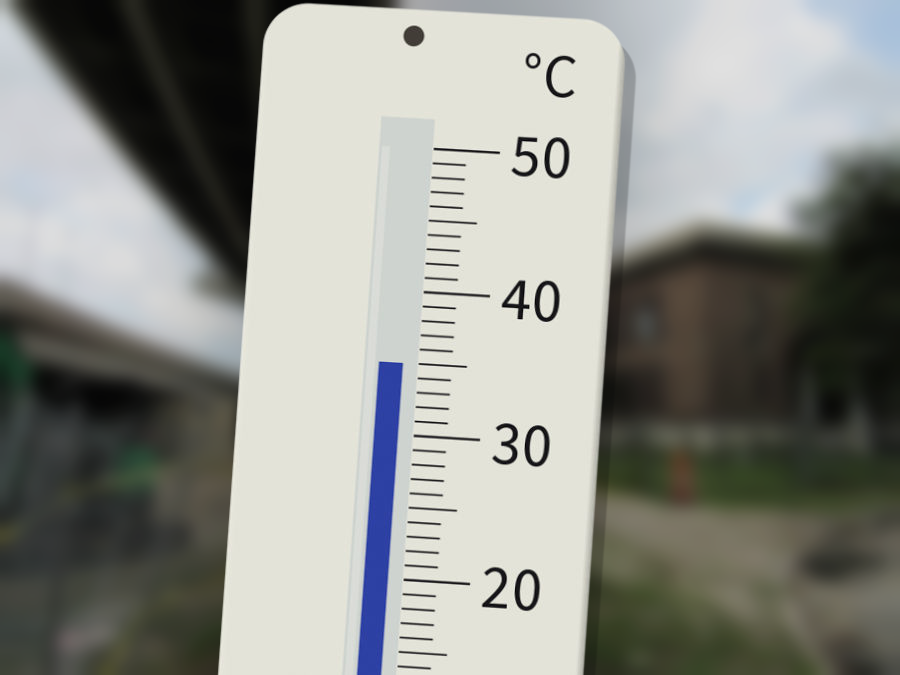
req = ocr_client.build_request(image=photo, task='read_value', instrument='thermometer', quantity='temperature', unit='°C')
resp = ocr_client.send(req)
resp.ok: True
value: 35 °C
